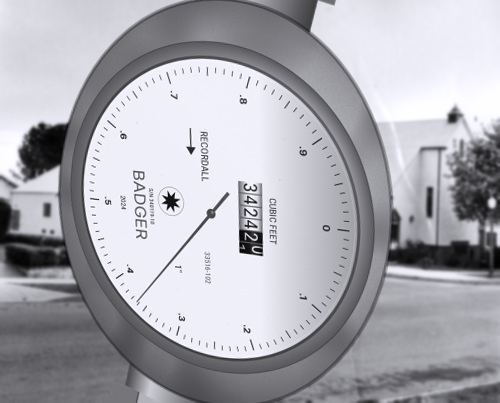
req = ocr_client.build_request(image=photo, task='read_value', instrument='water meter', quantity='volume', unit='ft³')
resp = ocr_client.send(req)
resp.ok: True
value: 342420.36 ft³
